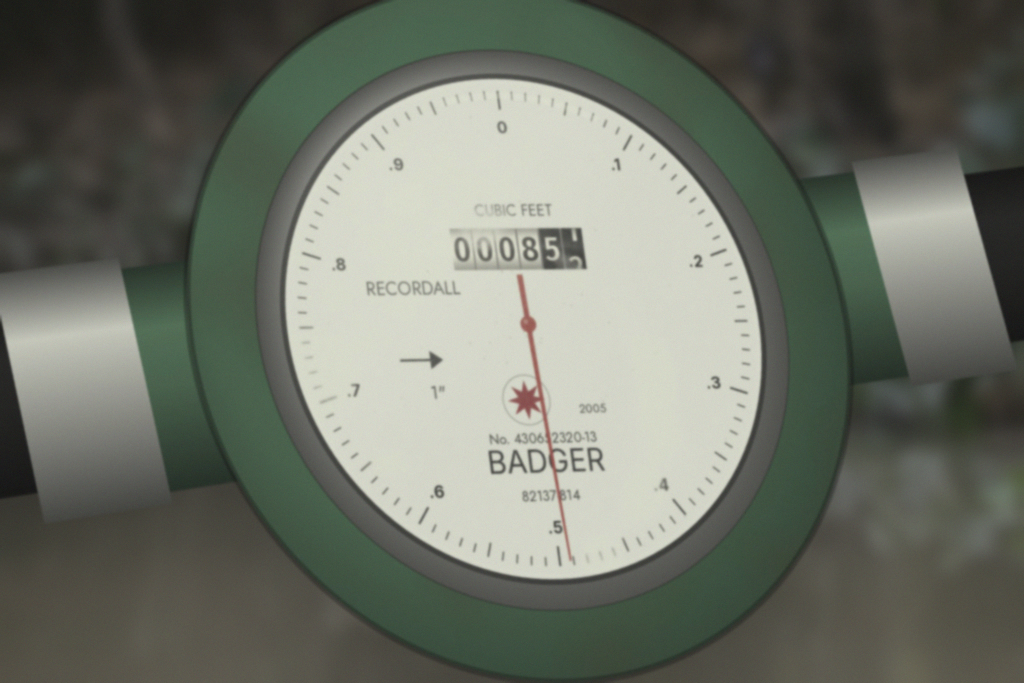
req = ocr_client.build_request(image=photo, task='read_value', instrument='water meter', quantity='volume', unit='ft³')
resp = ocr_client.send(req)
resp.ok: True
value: 851.49 ft³
